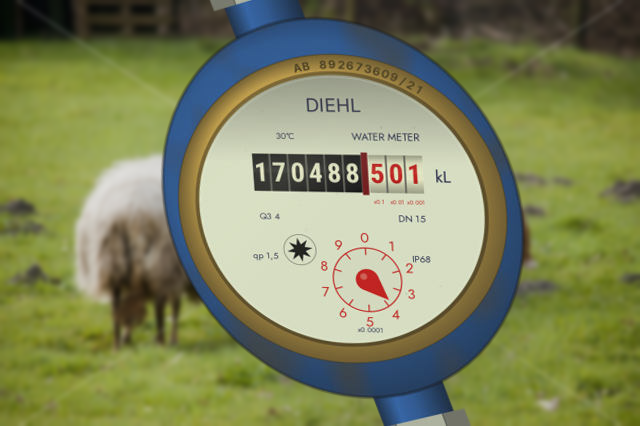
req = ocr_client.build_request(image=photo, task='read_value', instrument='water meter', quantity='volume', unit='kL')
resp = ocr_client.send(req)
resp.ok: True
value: 170488.5013 kL
